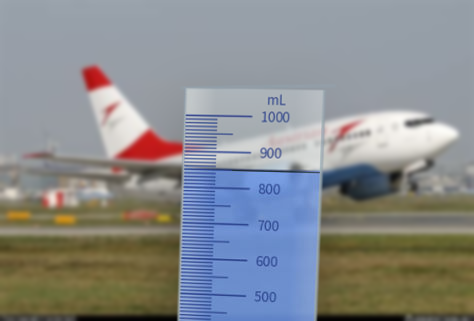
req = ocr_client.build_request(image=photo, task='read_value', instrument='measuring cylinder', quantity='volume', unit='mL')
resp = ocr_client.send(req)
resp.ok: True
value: 850 mL
